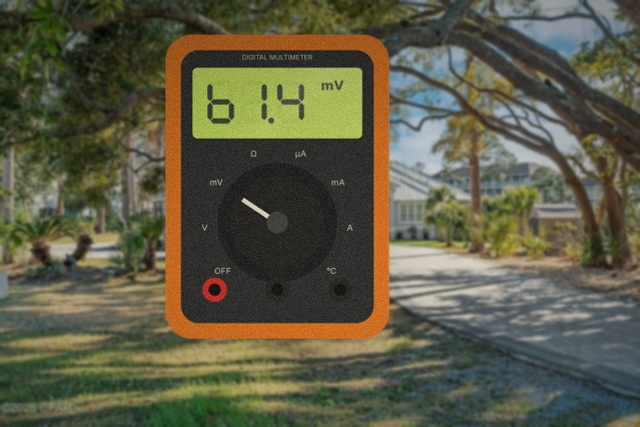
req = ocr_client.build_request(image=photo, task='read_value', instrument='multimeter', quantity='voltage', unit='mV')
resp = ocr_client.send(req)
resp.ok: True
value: 61.4 mV
